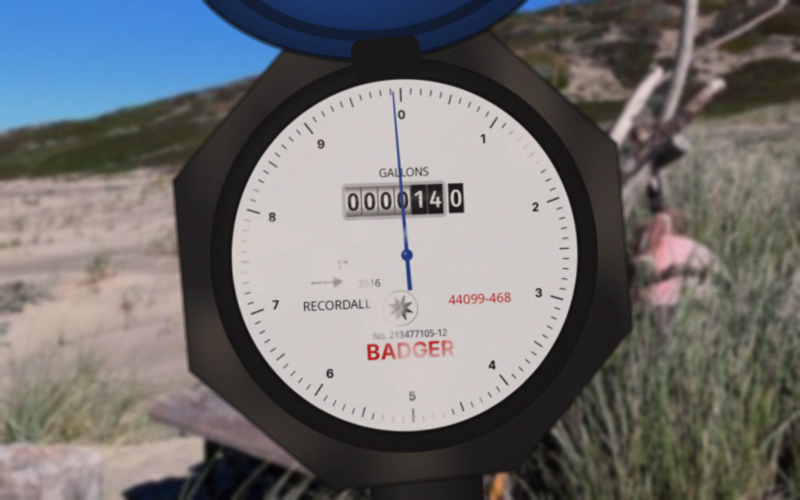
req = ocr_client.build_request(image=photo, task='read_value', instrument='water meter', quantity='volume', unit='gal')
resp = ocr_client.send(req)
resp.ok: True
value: 139.9 gal
